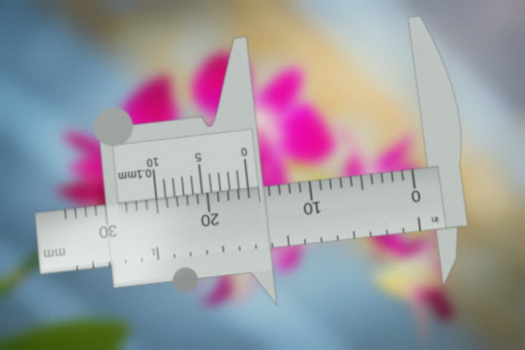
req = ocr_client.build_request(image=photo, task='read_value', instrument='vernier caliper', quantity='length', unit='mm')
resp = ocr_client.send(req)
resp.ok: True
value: 16.0 mm
